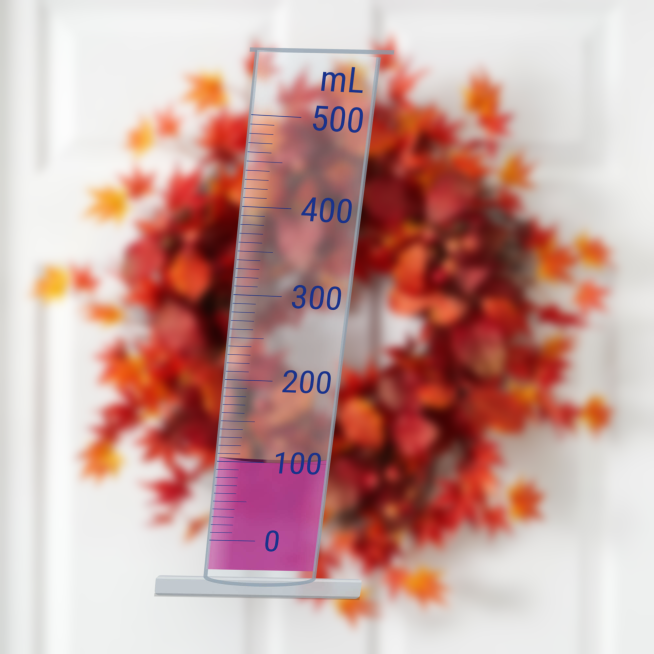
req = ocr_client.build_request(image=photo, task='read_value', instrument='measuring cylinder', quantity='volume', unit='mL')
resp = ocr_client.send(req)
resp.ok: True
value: 100 mL
